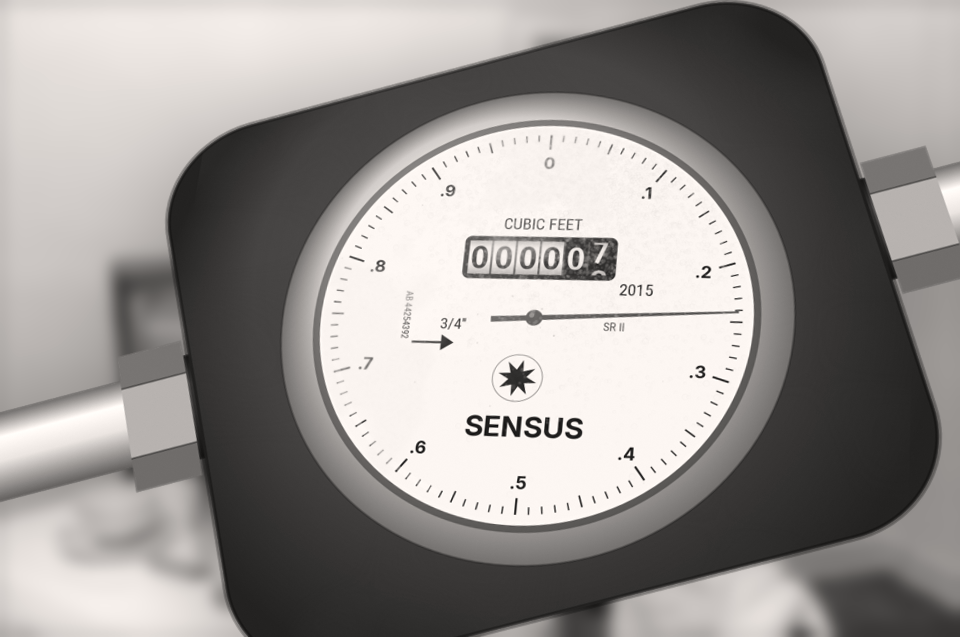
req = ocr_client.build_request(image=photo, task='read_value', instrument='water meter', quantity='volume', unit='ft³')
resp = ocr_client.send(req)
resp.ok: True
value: 7.24 ft³
